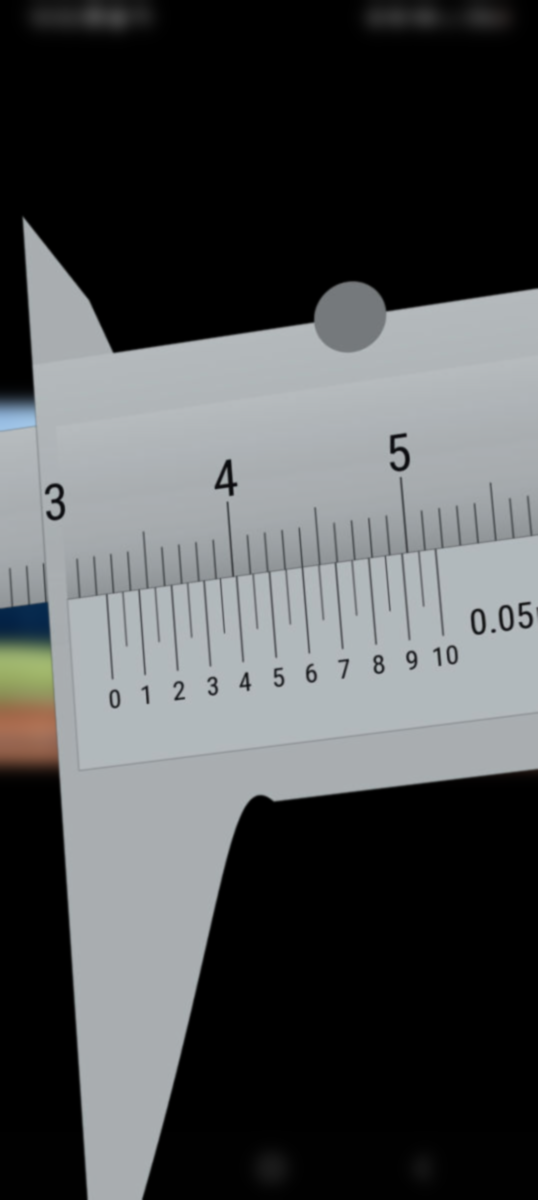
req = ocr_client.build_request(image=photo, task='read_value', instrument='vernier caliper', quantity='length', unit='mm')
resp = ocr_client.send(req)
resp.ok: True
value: 32.6 mm
